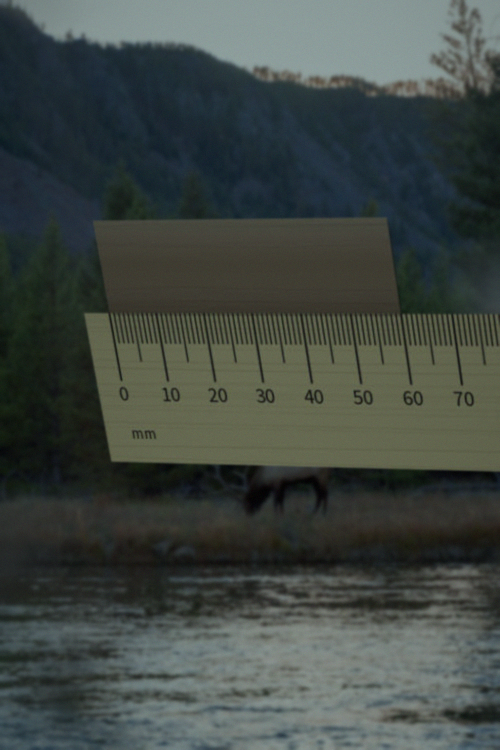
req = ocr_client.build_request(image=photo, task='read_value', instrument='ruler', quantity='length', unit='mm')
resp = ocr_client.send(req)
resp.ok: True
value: 60 mm
